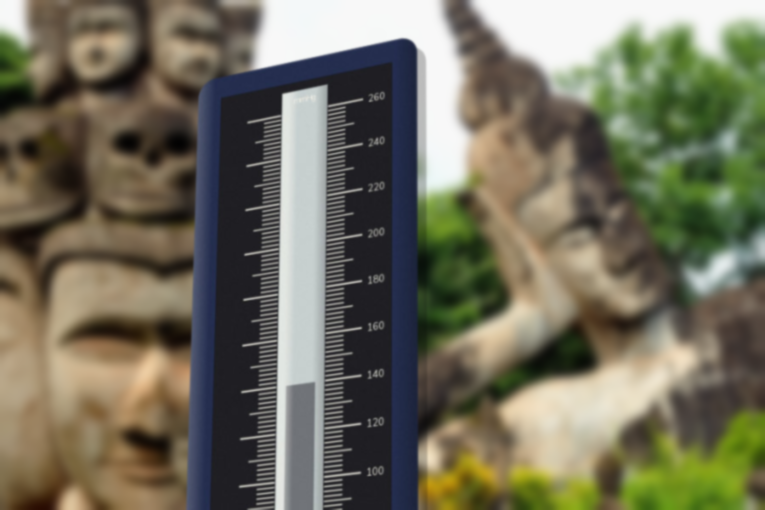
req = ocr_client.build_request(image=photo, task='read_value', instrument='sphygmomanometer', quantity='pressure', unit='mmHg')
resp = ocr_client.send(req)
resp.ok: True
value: 140 mmHg
